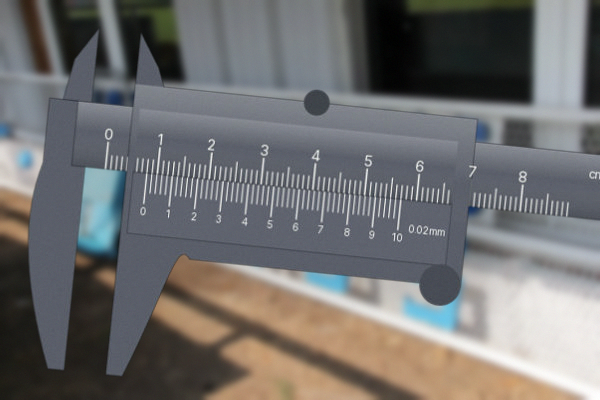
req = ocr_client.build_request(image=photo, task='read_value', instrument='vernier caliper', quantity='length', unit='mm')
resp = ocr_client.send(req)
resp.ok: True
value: 8.0 mm
